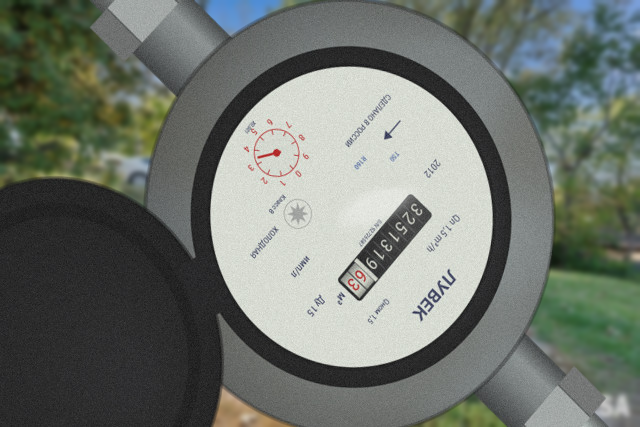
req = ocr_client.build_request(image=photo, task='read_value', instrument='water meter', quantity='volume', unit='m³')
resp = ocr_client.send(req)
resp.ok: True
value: 3251319.633 m³
